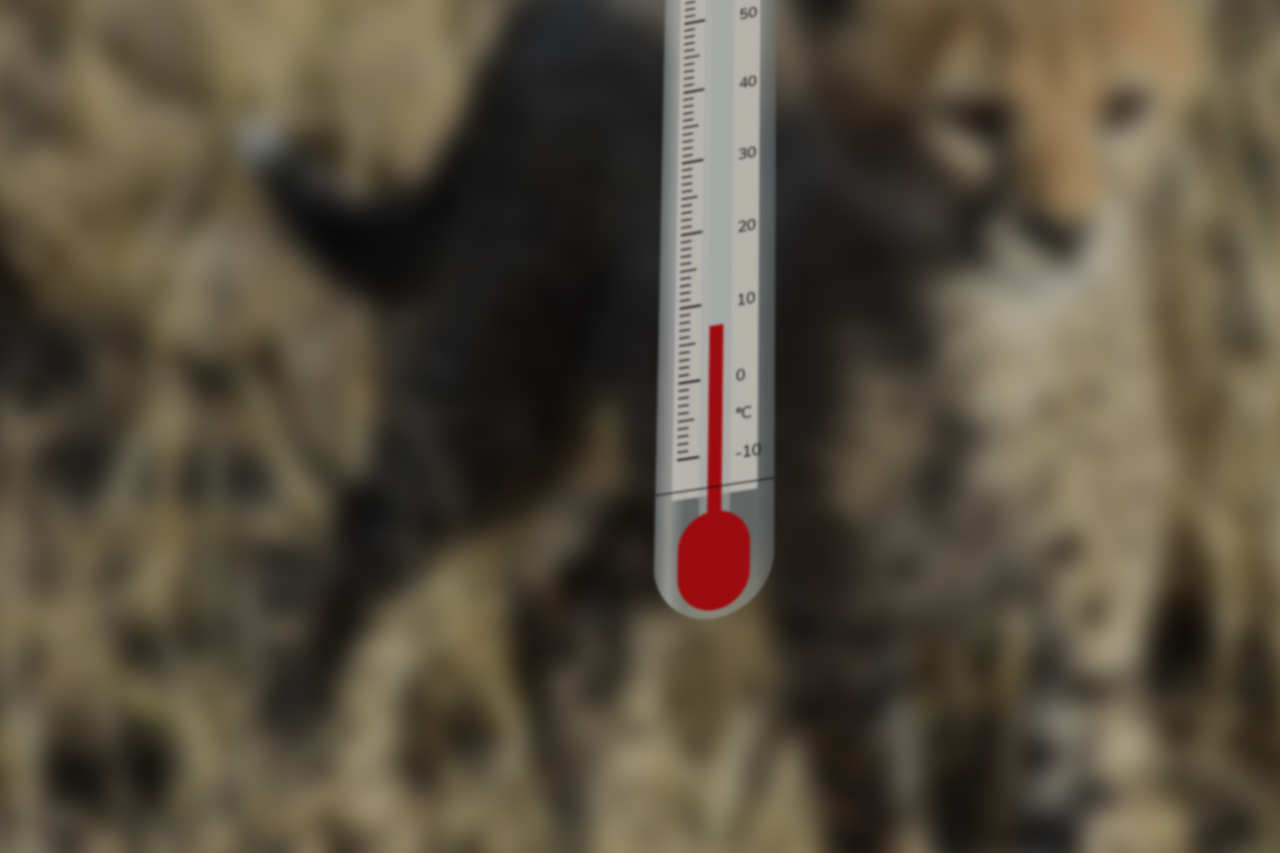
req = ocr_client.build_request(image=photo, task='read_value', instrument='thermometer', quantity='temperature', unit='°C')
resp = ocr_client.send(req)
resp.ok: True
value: 7 °C
